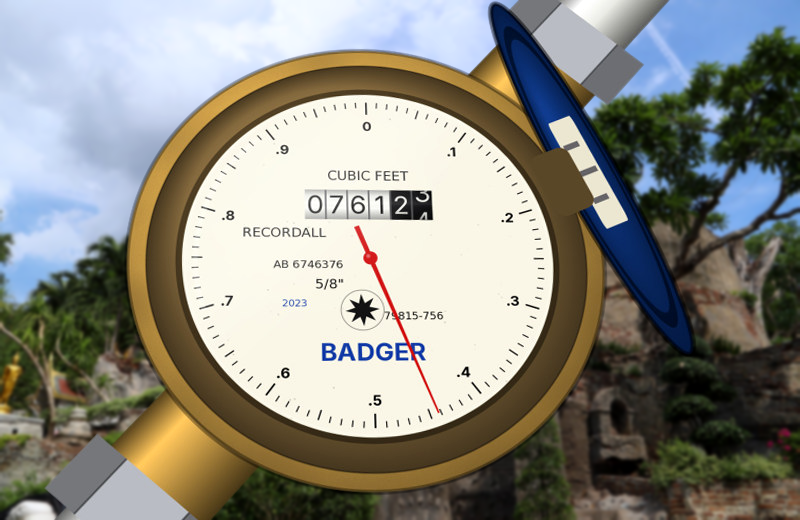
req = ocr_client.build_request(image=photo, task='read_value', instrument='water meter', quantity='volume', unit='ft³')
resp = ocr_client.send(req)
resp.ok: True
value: 76123.44 ft³
